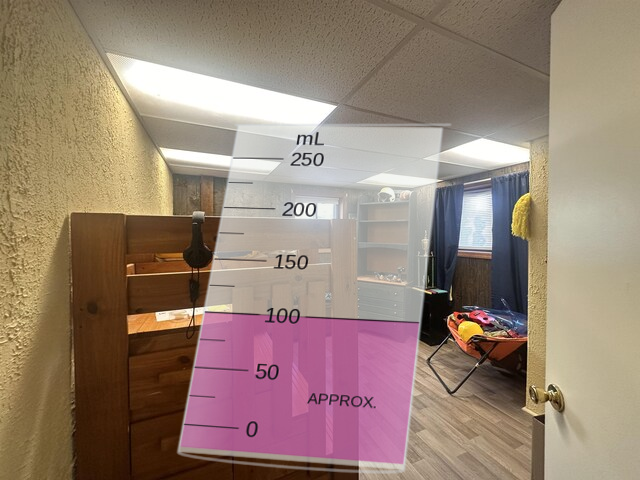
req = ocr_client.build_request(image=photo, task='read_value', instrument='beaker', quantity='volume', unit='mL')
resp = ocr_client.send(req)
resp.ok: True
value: 100 mL
